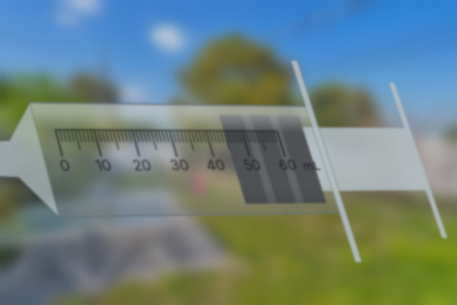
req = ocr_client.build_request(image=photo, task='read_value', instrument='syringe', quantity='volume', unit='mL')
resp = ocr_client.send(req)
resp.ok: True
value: 45 mL
